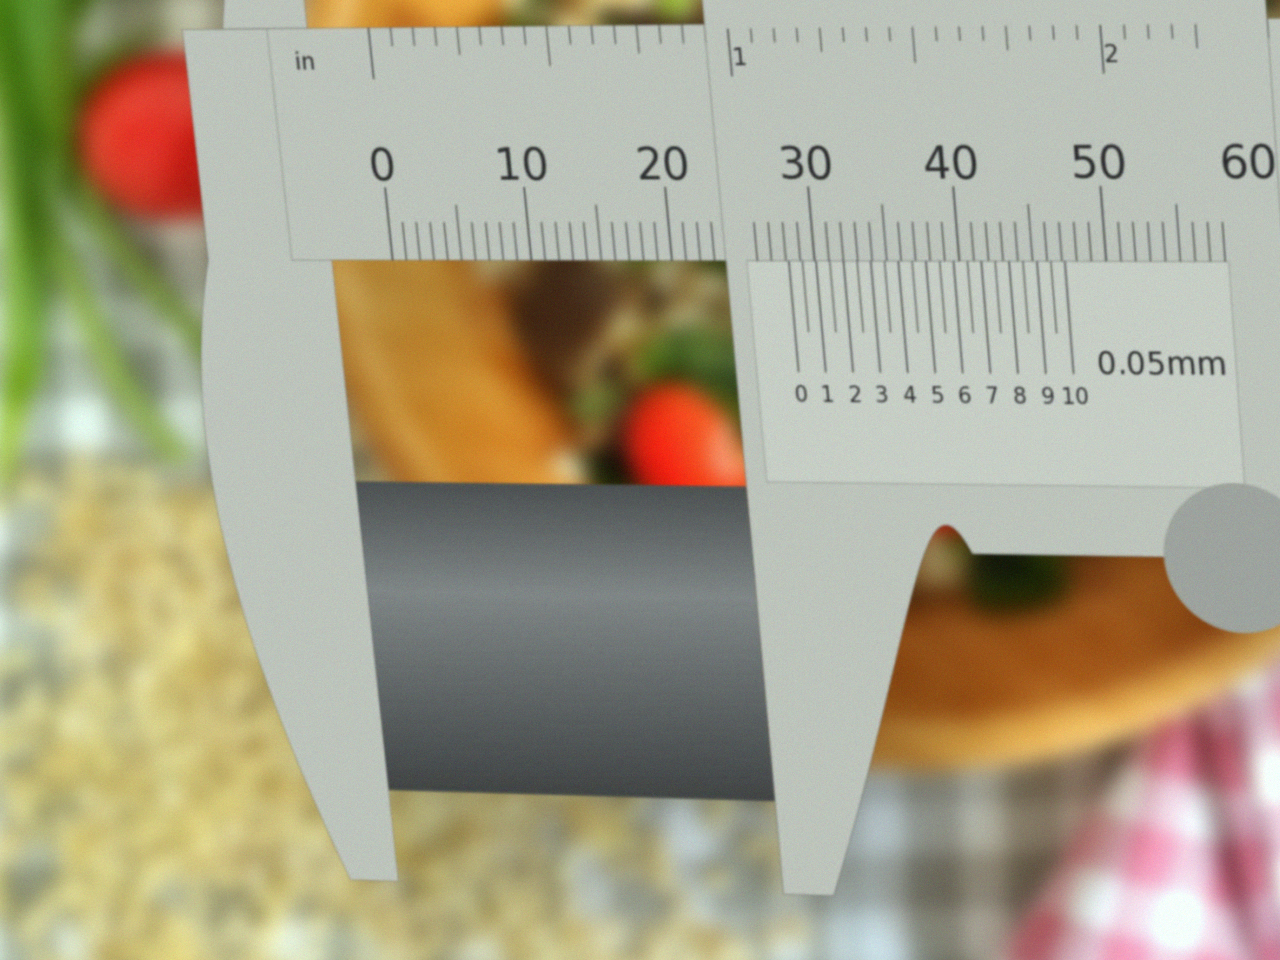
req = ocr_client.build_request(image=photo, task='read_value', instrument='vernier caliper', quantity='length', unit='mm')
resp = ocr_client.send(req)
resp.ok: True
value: 28.2 mm
